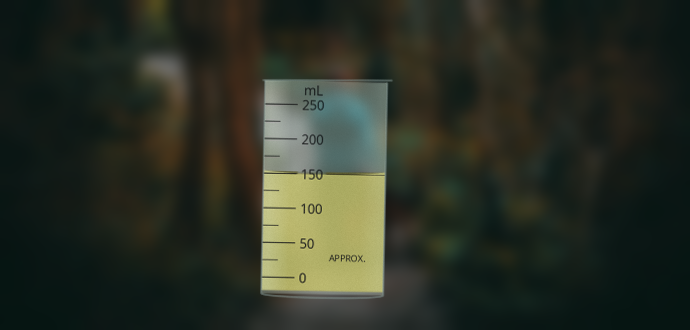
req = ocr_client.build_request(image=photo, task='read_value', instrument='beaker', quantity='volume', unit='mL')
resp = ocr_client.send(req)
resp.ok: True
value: 150 mL
